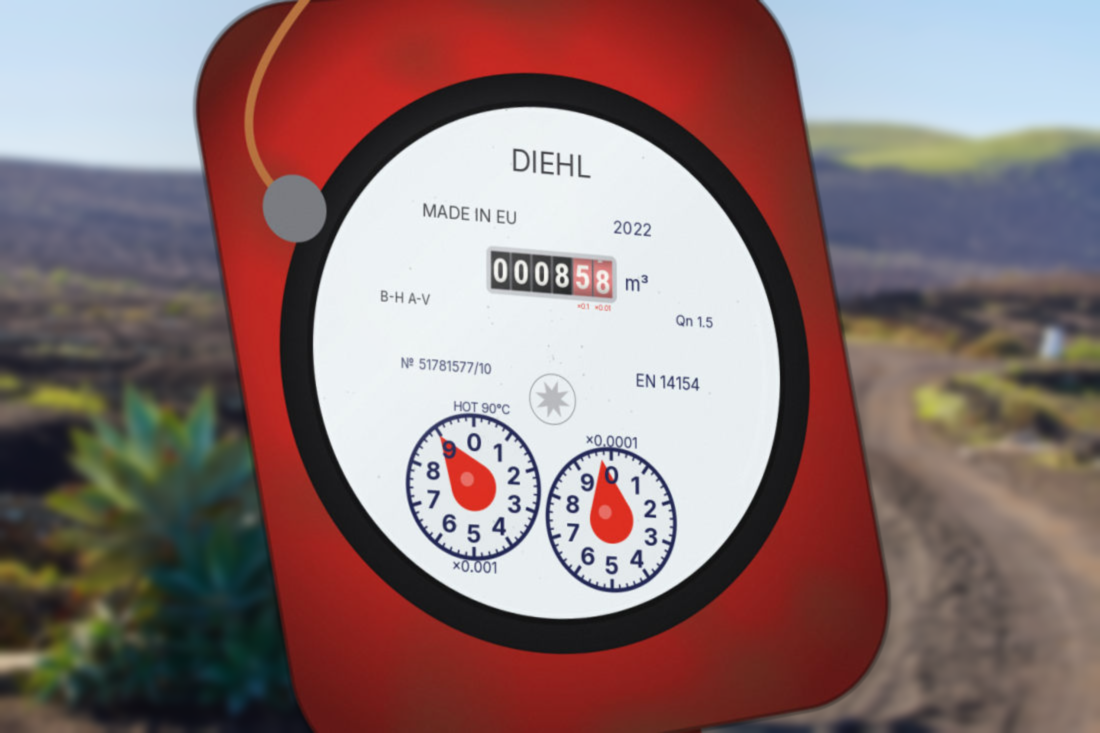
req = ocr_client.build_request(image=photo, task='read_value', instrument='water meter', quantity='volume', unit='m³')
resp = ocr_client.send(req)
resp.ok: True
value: 8.5789 m³
